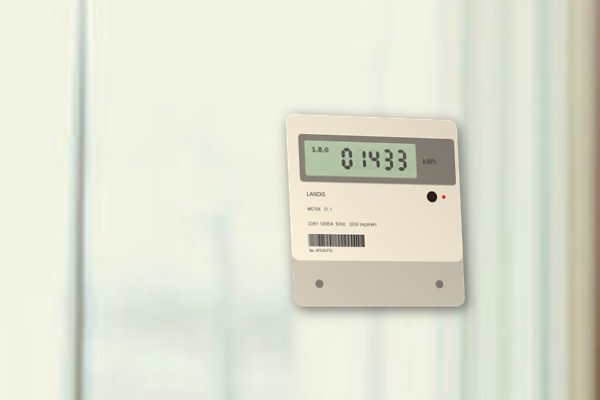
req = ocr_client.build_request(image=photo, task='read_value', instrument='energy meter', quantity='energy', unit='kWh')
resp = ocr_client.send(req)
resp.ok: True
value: 1433 kWh
